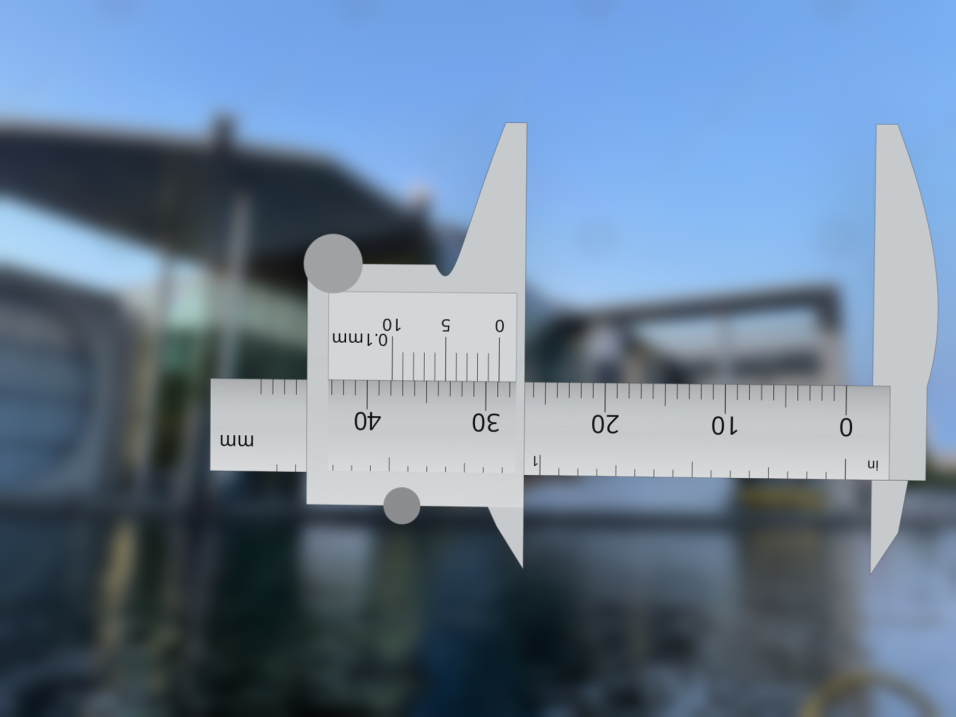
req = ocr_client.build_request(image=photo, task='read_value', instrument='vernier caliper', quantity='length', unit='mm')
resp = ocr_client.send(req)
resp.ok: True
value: 28.9 mm
